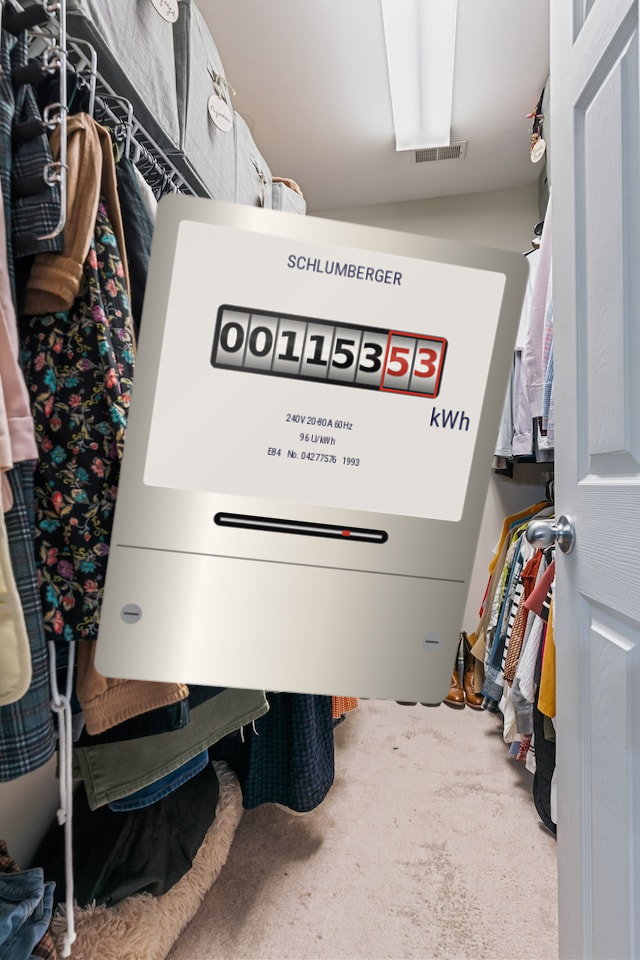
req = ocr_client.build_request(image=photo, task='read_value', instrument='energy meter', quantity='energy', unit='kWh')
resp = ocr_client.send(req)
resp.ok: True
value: 1153.53 kWh
